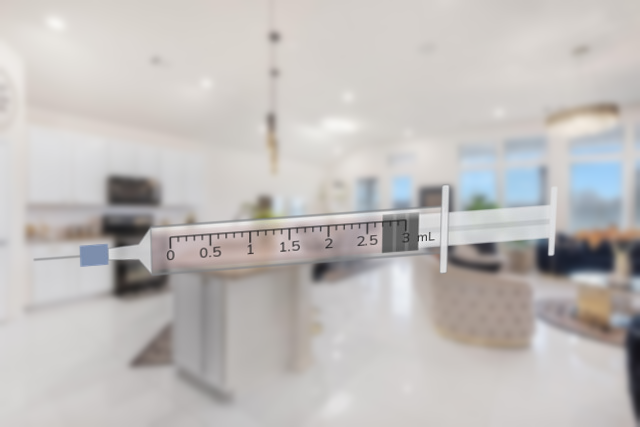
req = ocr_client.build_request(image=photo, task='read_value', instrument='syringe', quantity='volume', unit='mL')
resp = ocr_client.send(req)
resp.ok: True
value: 2.7 mL
